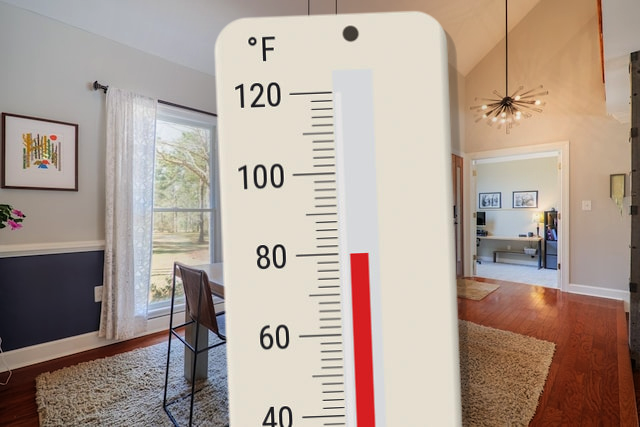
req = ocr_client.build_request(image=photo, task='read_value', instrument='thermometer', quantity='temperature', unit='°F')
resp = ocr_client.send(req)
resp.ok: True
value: 80 °F
